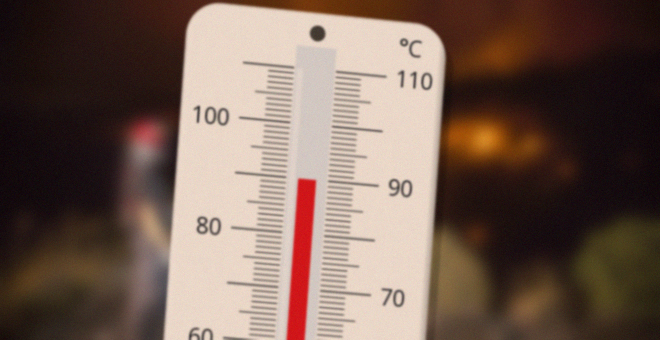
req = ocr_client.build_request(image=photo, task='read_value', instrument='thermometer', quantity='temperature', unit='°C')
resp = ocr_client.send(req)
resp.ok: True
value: 90 °C
